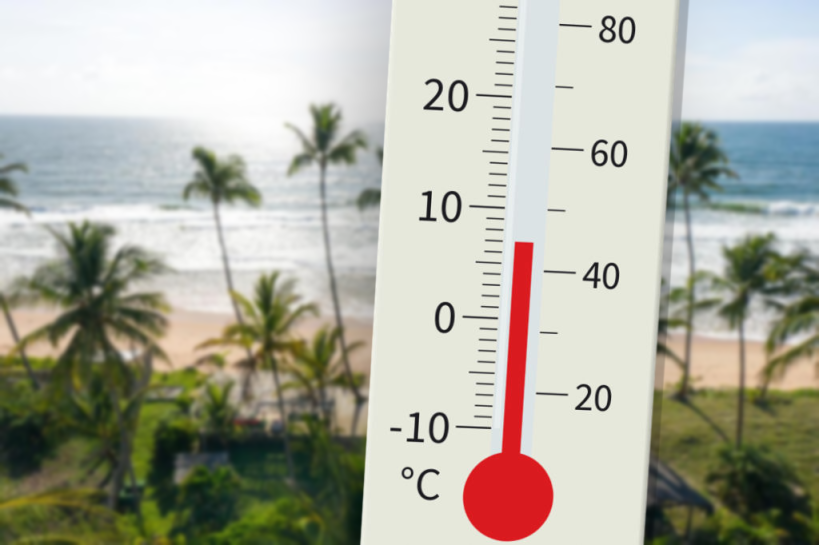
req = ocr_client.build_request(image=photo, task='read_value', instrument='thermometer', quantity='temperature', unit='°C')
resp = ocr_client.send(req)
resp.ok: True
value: 7 °C
